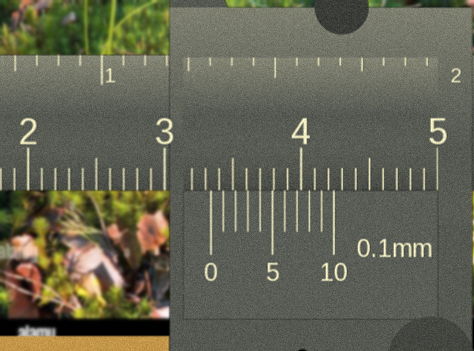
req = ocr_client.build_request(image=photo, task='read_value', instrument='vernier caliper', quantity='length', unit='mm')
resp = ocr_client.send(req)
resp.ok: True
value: 33.4 mm
